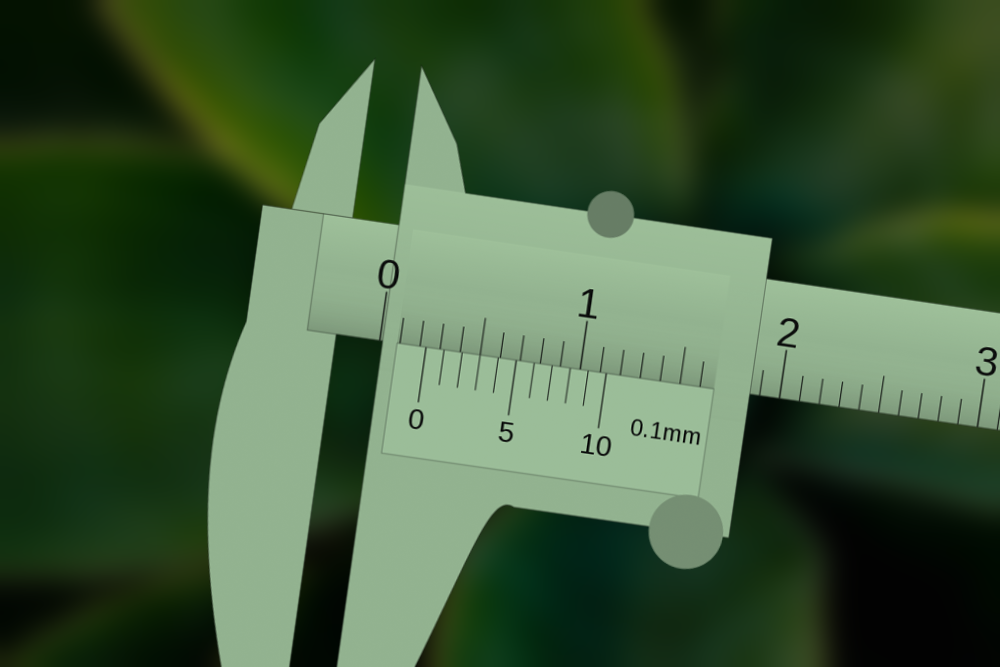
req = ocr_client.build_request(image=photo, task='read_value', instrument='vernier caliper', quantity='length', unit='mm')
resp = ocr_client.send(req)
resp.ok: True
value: 2.3 mm
